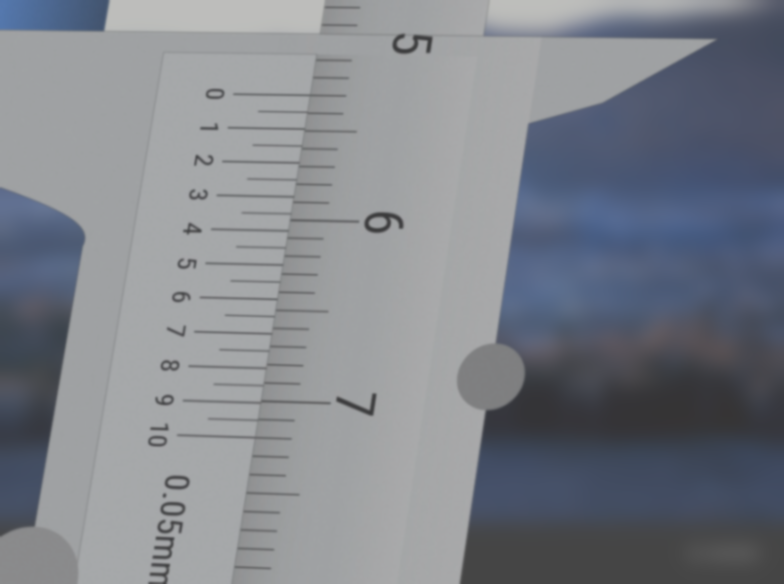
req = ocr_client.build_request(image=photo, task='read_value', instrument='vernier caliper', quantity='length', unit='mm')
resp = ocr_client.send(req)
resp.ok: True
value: 53.0 mm
